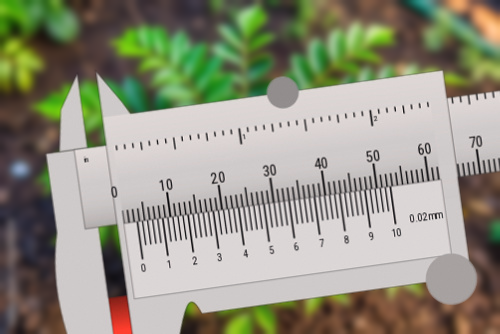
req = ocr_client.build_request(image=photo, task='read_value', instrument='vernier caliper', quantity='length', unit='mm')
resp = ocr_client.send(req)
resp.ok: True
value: 3.6 mm
